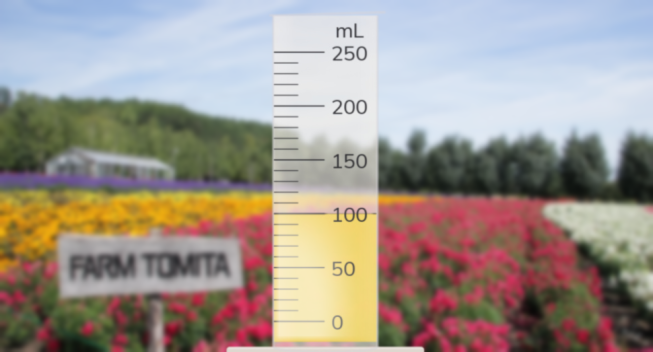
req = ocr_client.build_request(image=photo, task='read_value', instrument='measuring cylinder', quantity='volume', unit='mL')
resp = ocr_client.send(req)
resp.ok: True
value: 100 mL
